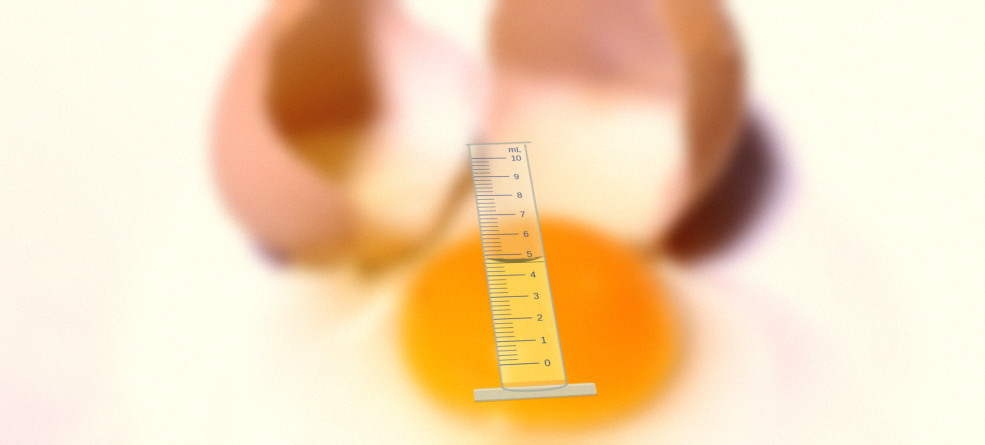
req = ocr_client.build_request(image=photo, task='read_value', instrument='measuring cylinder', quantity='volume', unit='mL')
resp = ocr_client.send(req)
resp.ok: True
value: 4.6 mL
